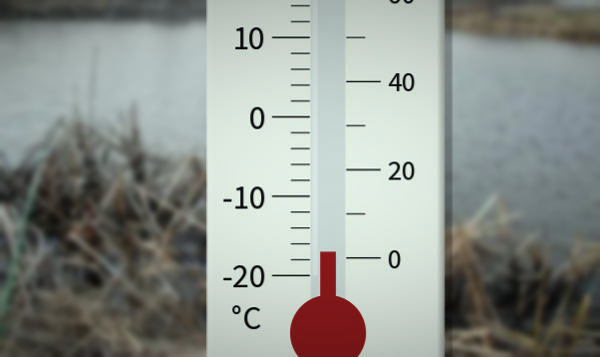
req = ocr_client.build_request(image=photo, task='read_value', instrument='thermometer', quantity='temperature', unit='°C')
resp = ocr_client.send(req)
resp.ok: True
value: -17 °C
